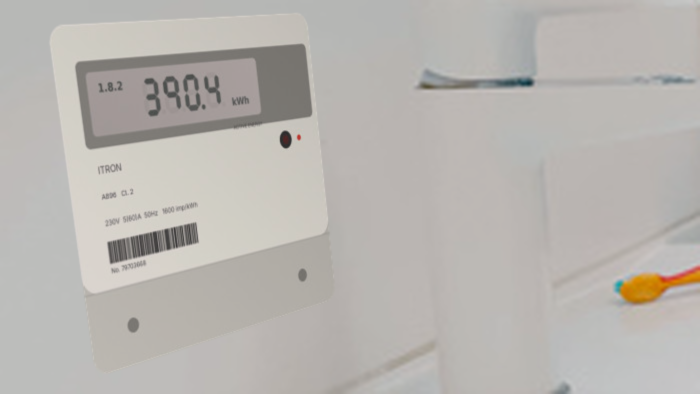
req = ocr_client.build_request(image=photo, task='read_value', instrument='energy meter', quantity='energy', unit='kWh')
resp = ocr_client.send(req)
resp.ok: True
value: 390.4 kWh
